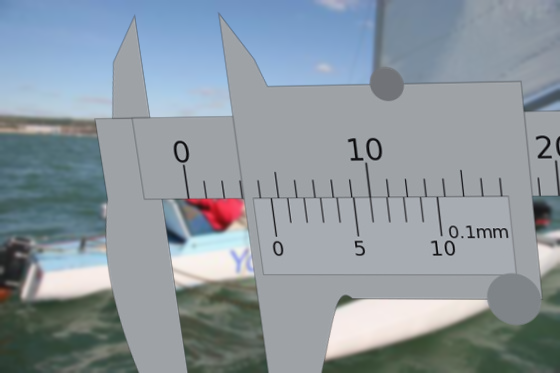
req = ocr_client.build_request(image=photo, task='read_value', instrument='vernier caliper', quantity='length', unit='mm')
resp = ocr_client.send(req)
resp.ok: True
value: 4.6 mm
